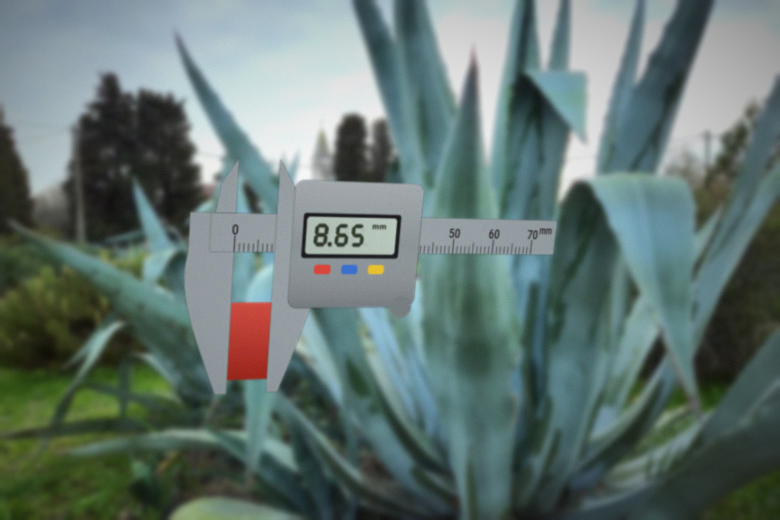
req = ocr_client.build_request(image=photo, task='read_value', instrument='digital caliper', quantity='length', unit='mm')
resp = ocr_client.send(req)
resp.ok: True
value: 8.65 mm
